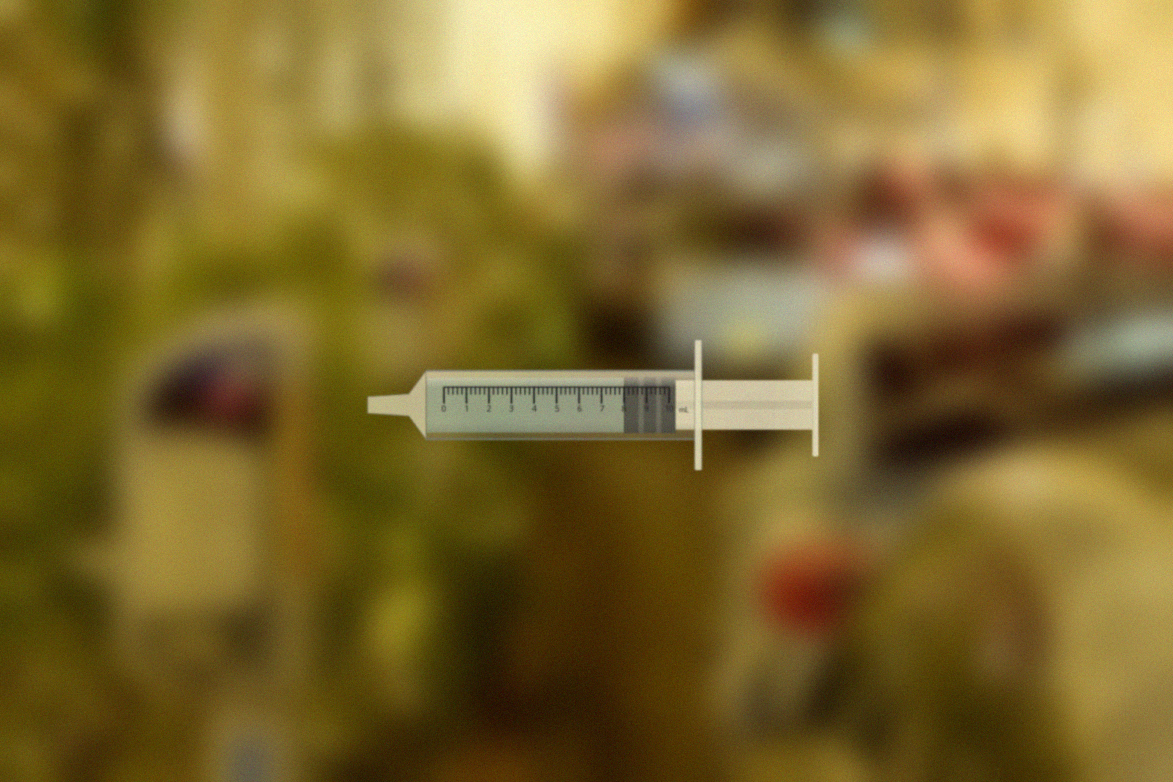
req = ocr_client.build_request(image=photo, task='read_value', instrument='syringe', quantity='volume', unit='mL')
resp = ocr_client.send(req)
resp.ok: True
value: 8 mL
